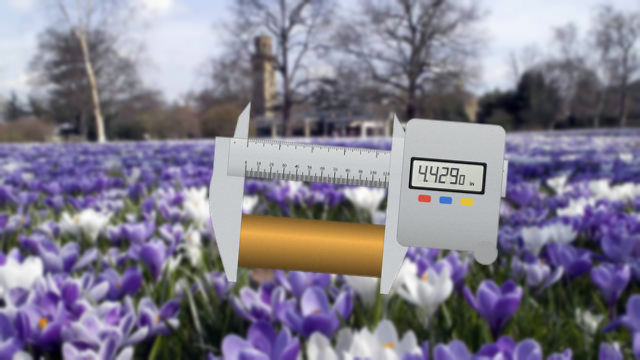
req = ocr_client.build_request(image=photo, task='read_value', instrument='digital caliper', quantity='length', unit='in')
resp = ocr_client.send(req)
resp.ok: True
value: 4.4290 in
